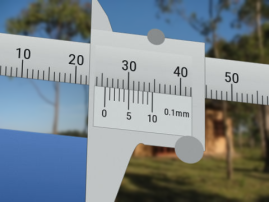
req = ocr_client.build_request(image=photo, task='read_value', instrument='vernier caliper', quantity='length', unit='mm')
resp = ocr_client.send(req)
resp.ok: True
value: 25.6 mm
